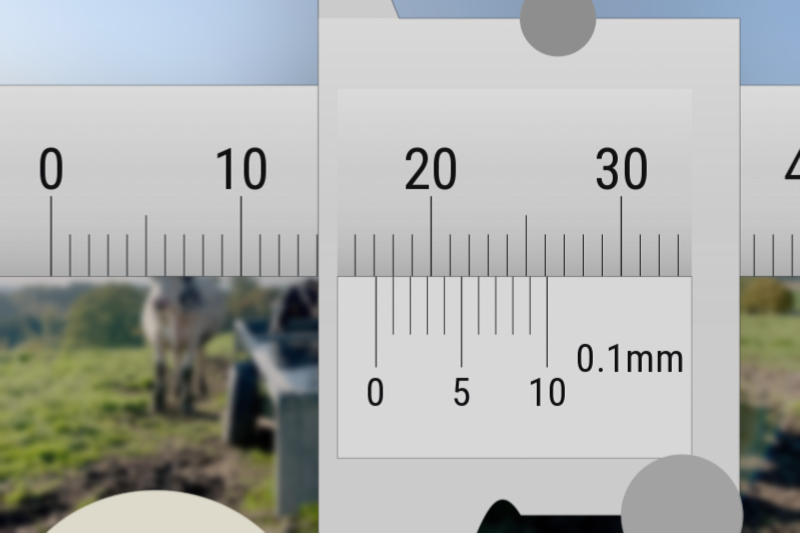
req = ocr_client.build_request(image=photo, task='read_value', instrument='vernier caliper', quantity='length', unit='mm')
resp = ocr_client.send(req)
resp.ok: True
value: 17.1 mm
